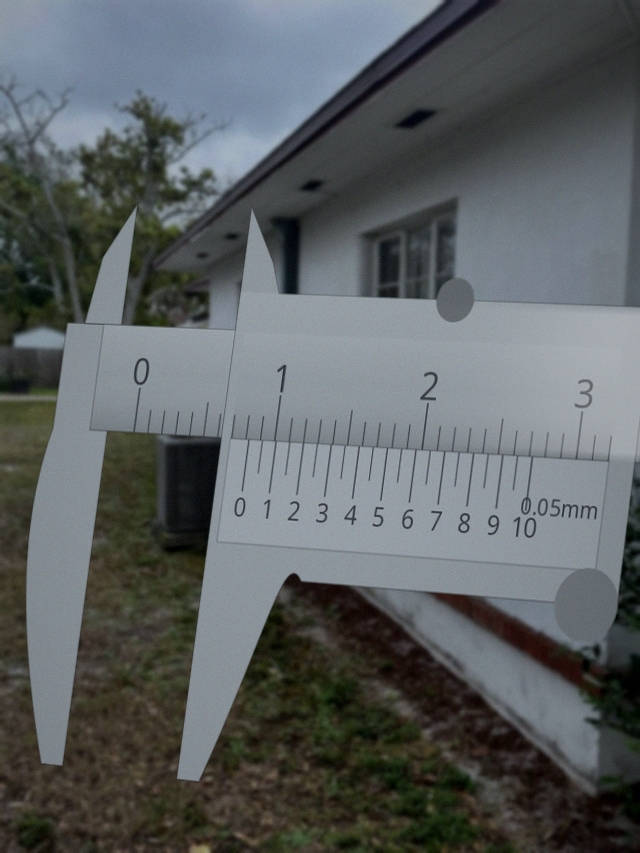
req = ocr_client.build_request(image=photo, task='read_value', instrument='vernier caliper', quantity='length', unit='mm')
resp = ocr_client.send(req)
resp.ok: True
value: 8.2 mm
